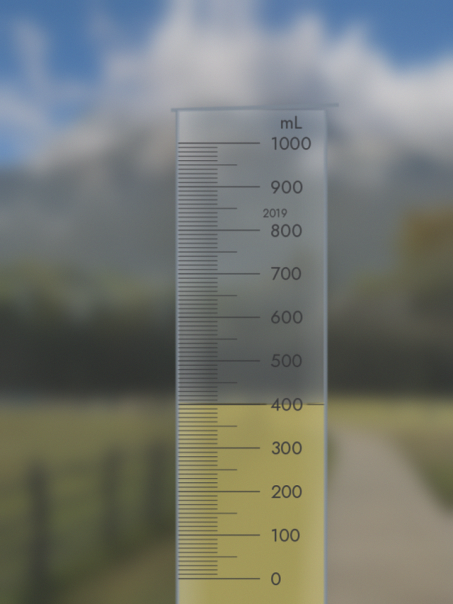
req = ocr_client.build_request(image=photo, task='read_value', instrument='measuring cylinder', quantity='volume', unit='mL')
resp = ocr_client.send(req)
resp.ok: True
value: 400 mL
